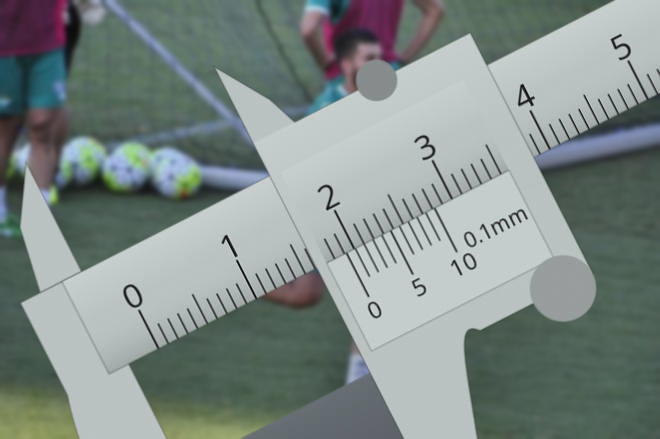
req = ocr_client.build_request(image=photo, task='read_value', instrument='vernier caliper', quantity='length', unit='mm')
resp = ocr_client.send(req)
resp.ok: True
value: 19.2 mm
